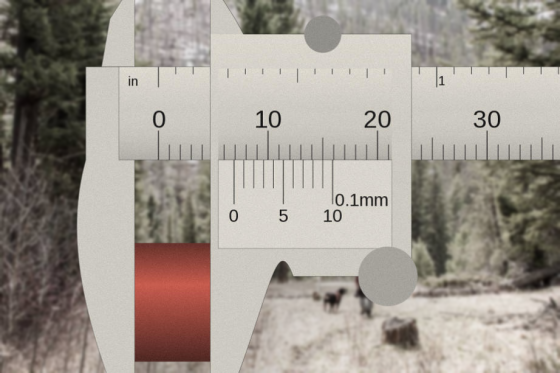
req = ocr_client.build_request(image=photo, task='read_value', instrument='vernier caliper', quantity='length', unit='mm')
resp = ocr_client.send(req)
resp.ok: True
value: 6.9 mm
